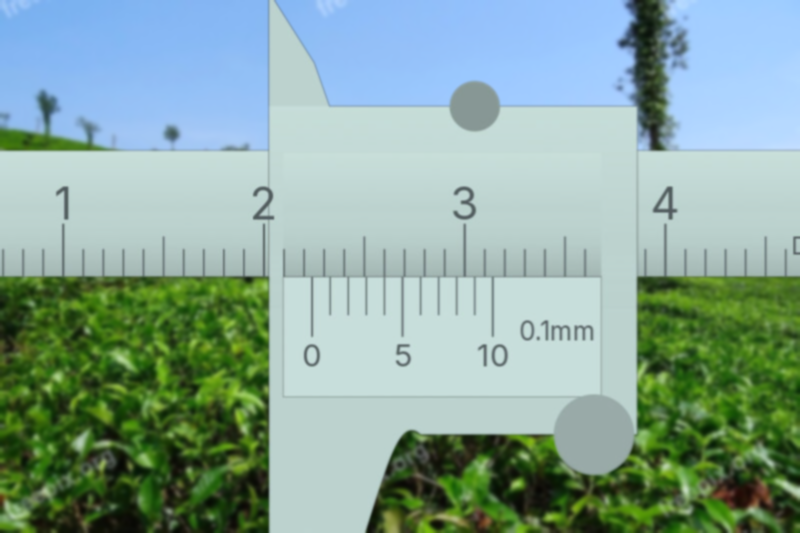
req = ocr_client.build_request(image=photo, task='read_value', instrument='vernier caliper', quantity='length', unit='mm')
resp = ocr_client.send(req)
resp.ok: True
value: 22.4 mm
